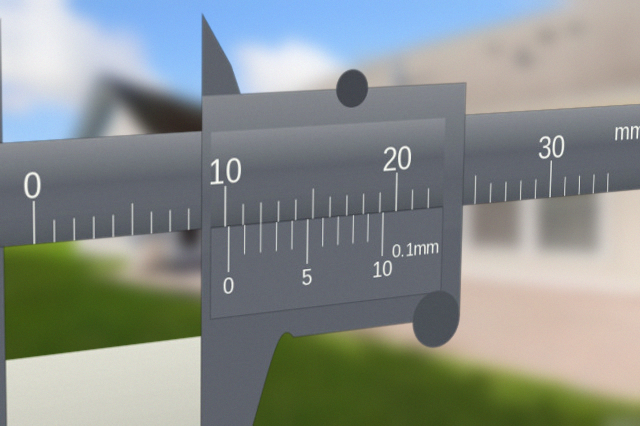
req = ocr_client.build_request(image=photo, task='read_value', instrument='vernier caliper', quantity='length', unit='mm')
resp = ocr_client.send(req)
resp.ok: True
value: 10.2 mm
